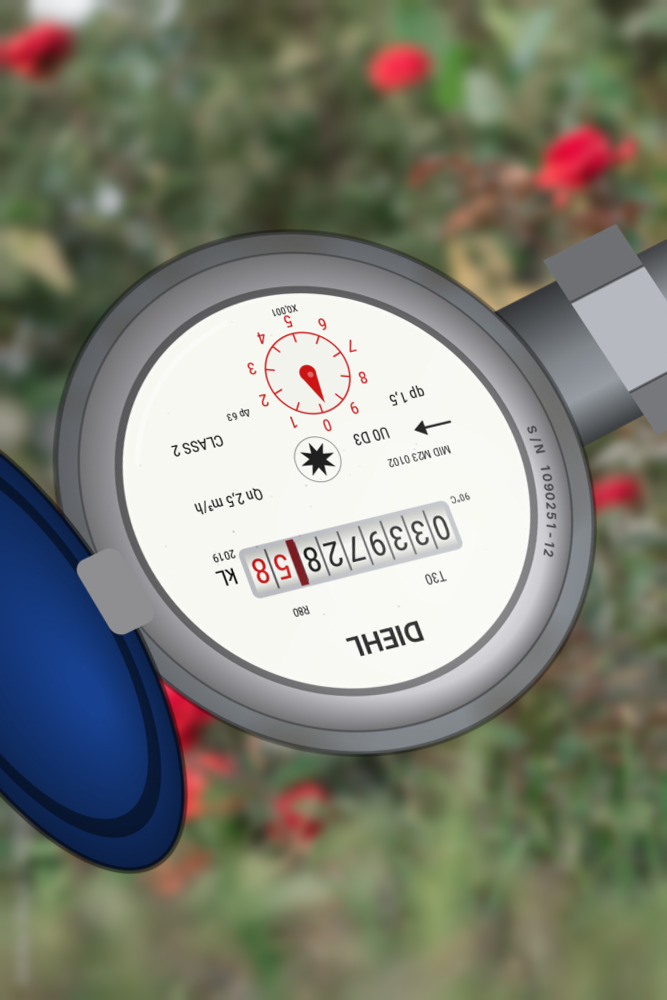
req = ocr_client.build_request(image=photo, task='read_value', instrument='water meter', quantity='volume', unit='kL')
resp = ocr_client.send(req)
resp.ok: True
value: 339728.579 kL
